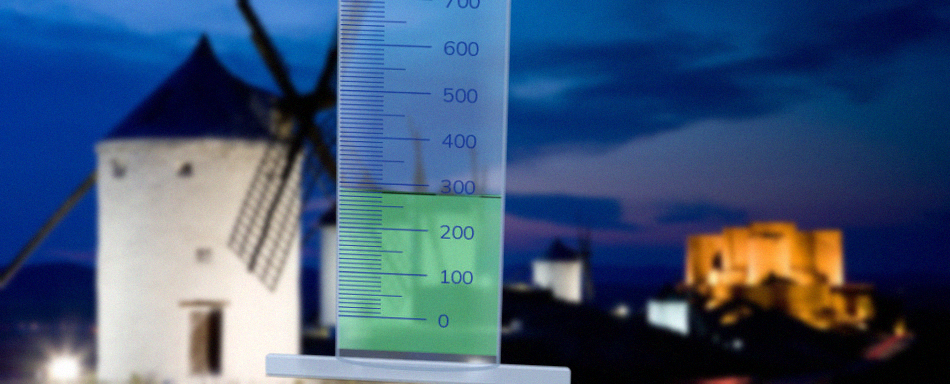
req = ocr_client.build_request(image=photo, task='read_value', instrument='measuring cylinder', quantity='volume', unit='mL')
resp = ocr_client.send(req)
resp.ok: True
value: 280 mL
